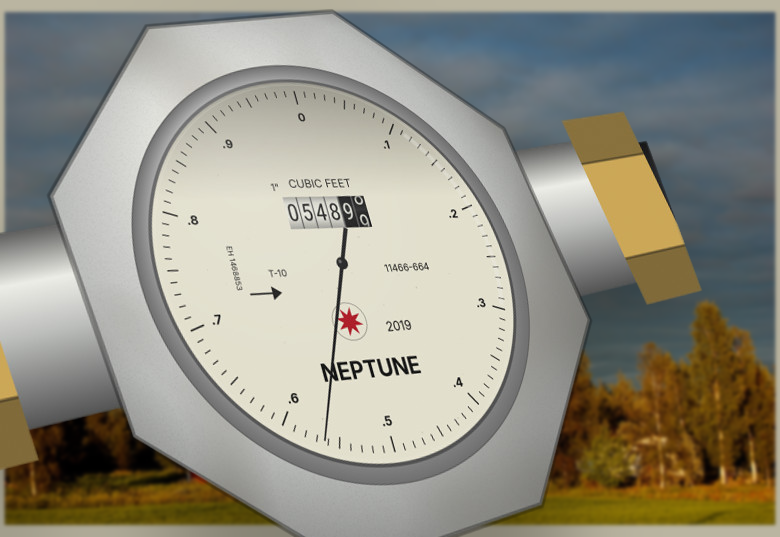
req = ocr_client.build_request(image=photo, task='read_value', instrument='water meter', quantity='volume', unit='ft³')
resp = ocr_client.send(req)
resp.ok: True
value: 54898.56 ft³
